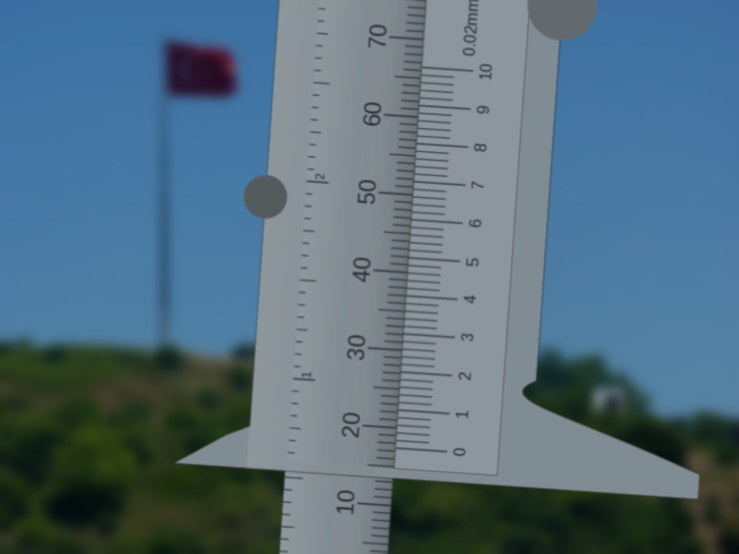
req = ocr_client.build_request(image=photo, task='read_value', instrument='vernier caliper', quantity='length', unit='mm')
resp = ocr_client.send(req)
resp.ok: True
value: 17.4 mm
